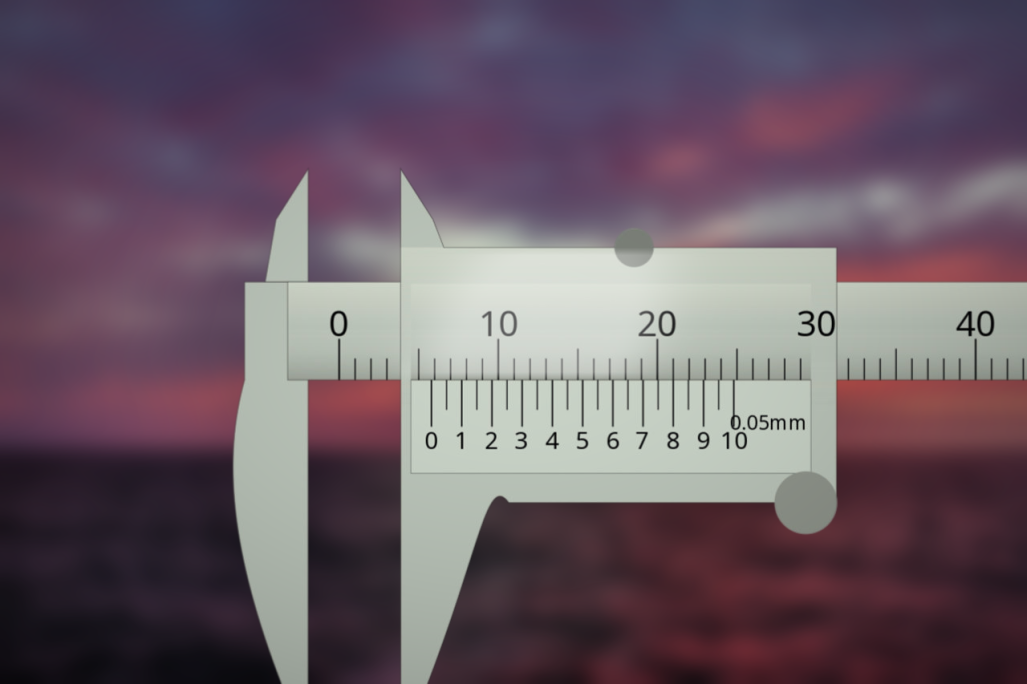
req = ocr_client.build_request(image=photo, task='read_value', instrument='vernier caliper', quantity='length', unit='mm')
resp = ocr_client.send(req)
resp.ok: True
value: 5.8 mm
